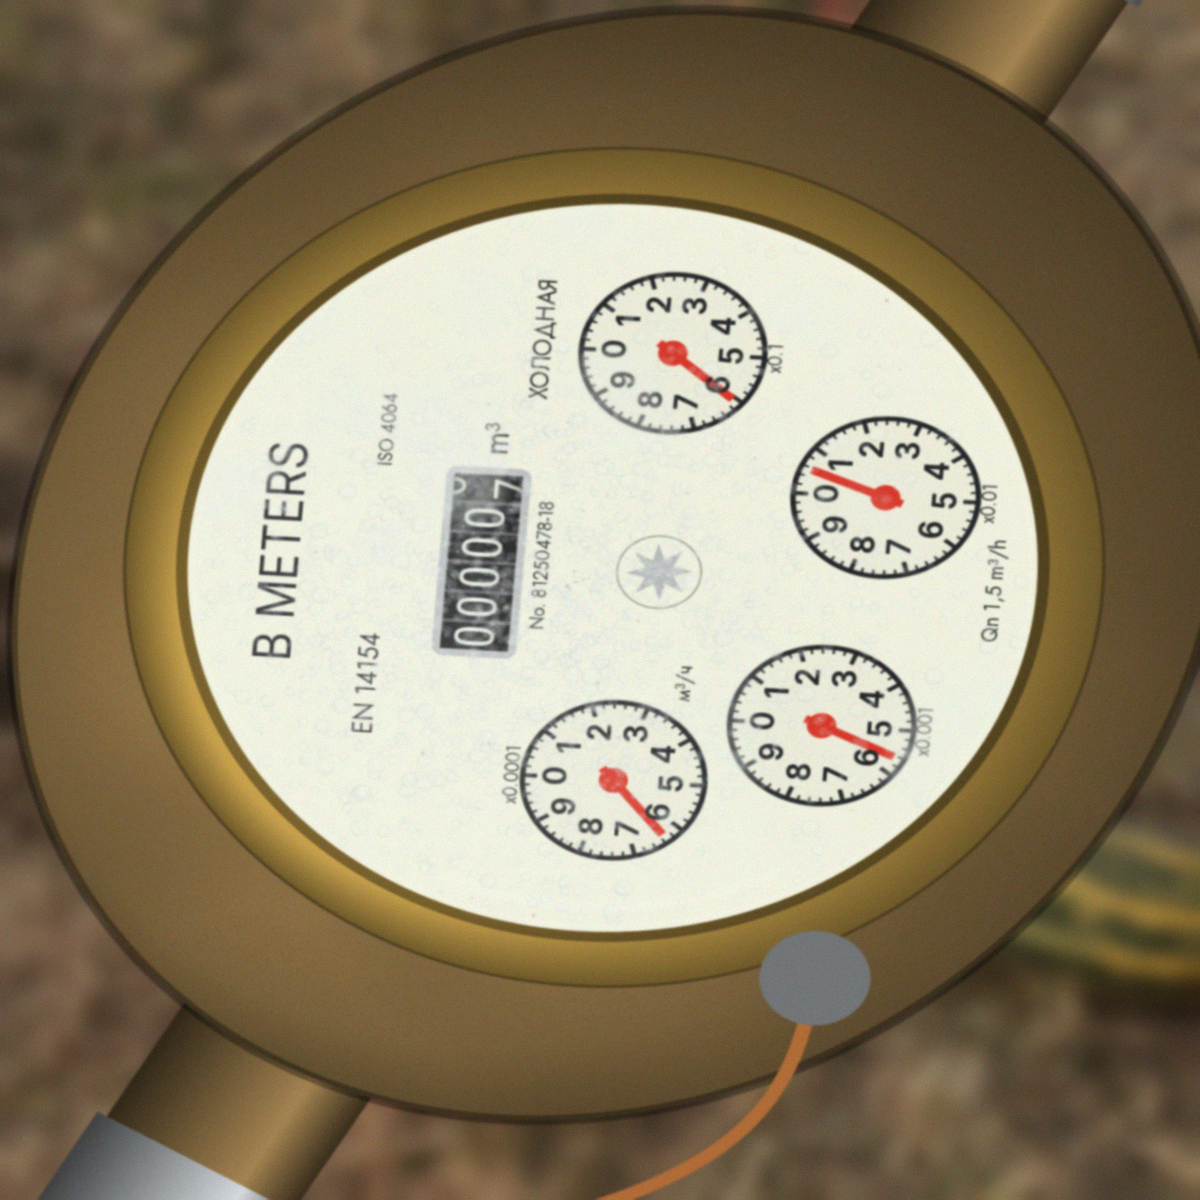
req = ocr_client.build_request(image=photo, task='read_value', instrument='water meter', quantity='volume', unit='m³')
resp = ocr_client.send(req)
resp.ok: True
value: 6.6056 m³
